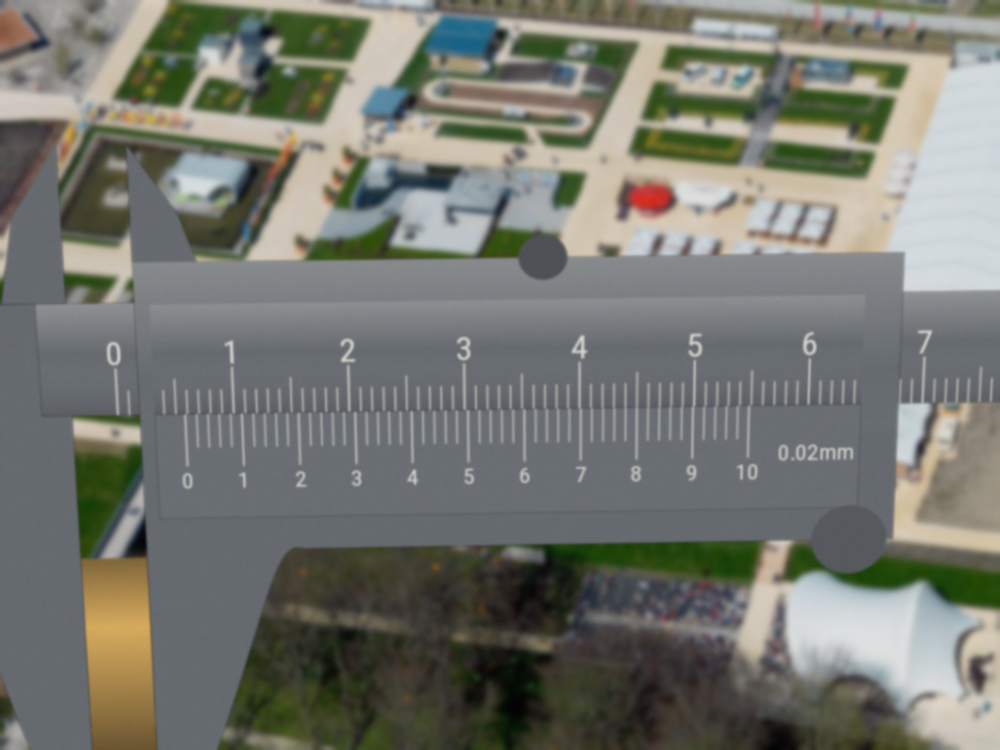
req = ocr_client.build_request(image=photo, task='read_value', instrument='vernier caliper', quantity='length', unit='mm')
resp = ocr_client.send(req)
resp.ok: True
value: 5.8 mm
